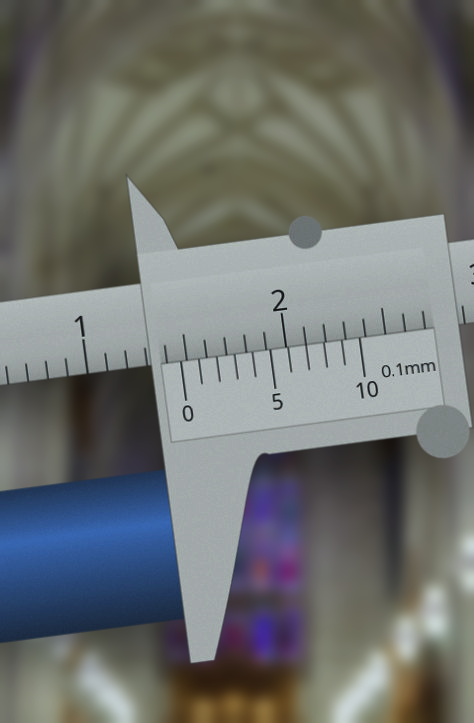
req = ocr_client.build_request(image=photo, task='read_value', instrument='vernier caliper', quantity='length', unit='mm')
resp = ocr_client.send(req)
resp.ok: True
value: 14.7 mm
